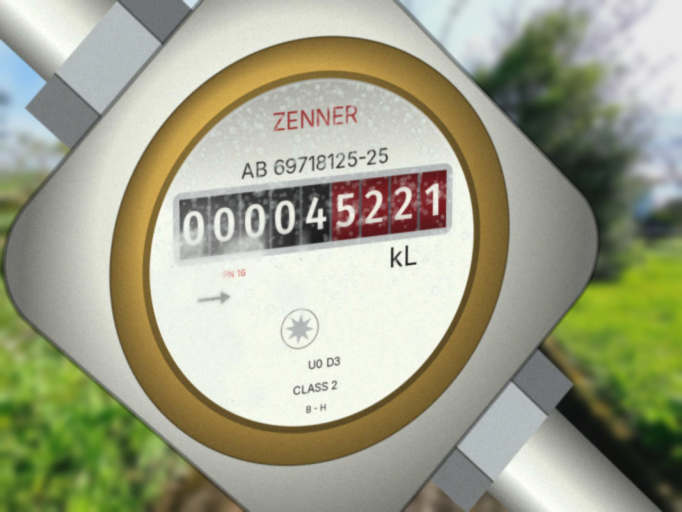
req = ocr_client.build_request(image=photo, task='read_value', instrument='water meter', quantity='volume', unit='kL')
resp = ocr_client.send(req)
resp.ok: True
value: 4.5221 kL
